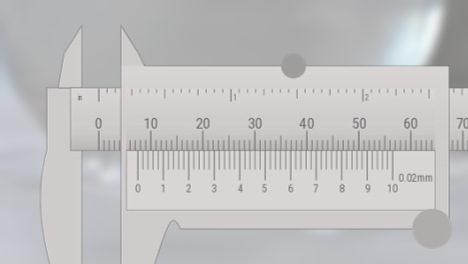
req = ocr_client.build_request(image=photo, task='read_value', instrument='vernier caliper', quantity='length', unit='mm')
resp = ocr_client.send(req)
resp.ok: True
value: 7.5 mm
